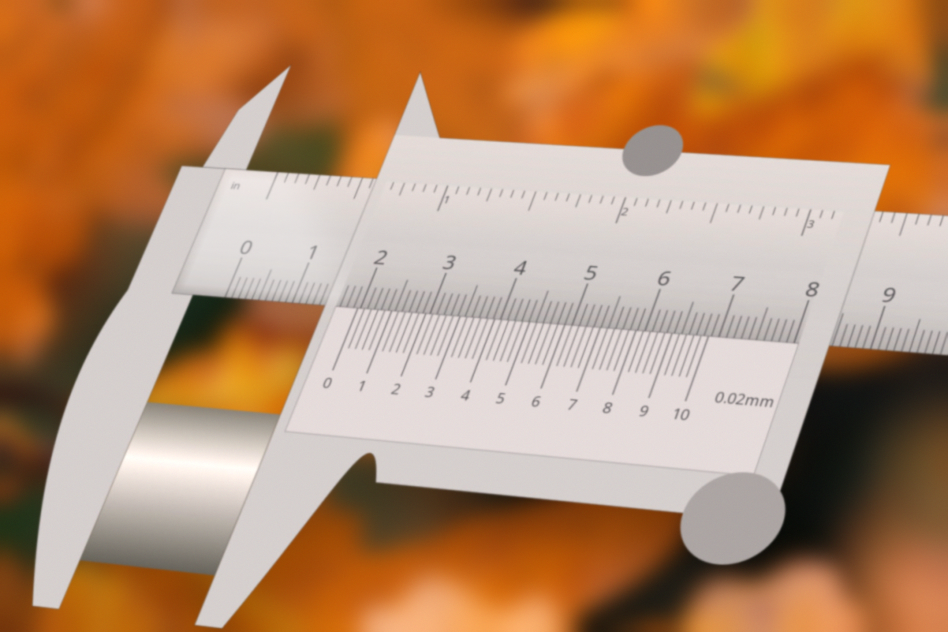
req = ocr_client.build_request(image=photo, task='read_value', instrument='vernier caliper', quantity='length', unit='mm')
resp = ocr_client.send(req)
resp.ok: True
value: 19.6 mm
